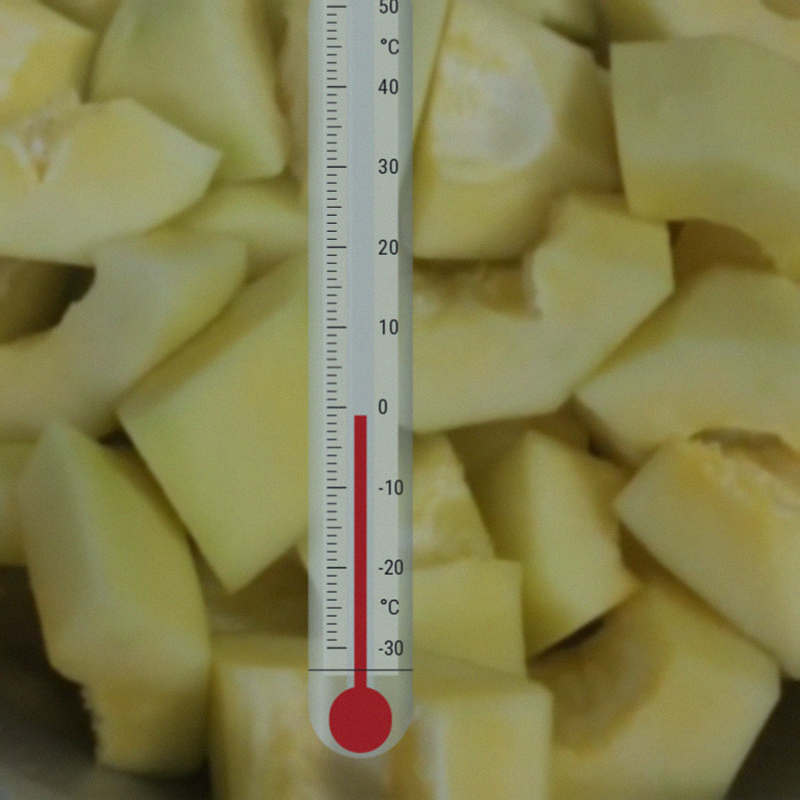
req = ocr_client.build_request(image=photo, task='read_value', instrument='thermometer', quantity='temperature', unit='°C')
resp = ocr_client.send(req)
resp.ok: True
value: -1 °C
